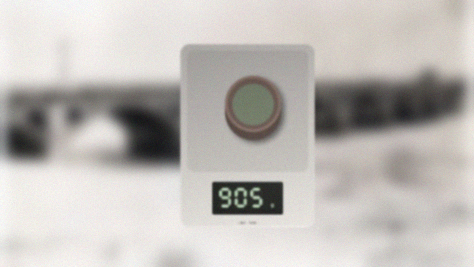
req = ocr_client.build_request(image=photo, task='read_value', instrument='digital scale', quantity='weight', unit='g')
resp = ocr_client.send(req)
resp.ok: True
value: 905 g
